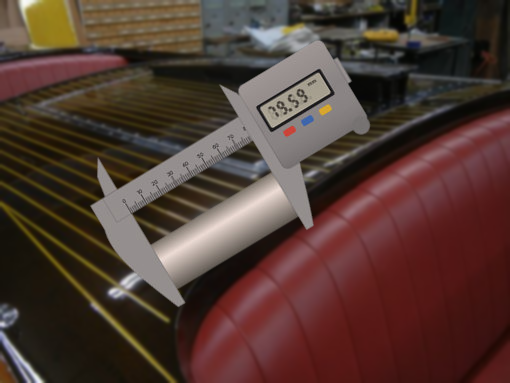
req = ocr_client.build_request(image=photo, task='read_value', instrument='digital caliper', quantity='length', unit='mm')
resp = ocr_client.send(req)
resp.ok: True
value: 79.59 mm
